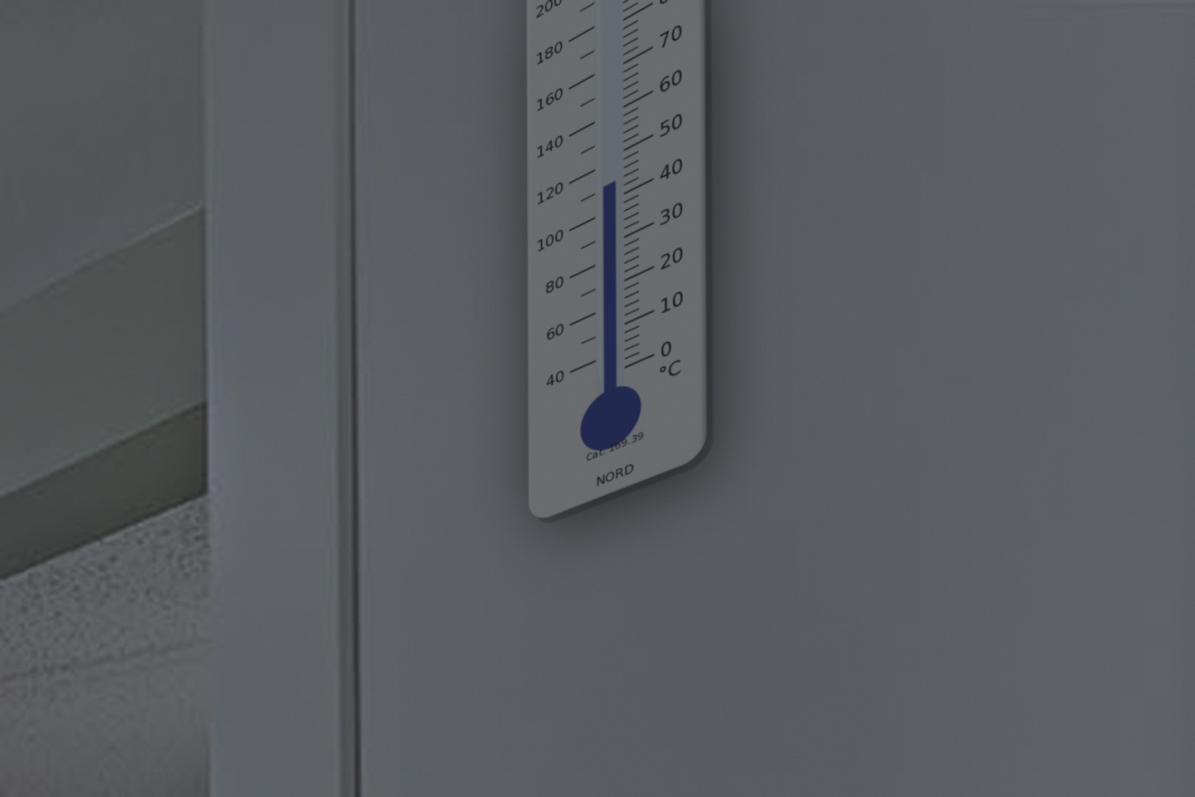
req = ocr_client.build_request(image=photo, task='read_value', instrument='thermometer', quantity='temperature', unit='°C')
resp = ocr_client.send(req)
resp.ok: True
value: 44 °C
